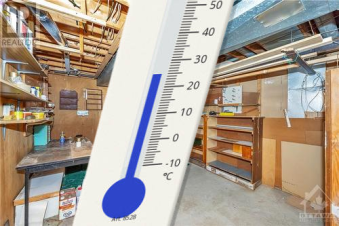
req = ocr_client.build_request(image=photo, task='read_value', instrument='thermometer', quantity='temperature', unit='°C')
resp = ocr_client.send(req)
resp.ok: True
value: 25 °C
